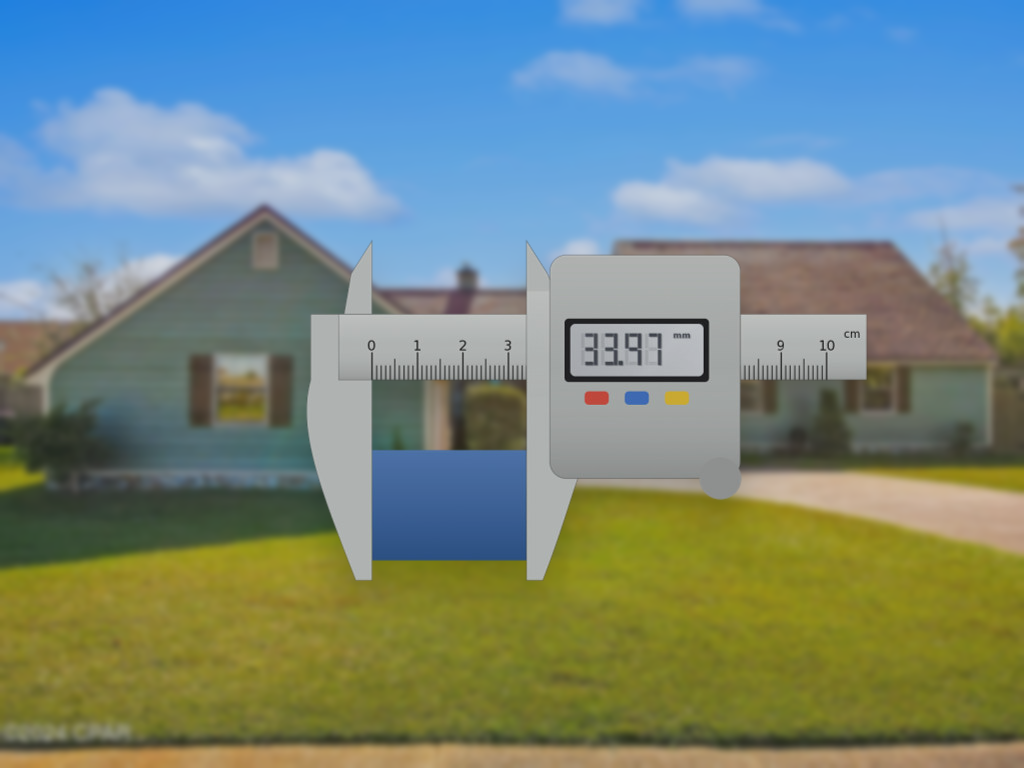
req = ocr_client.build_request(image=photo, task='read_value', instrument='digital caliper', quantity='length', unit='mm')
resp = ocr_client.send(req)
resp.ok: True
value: 33.97 mm
